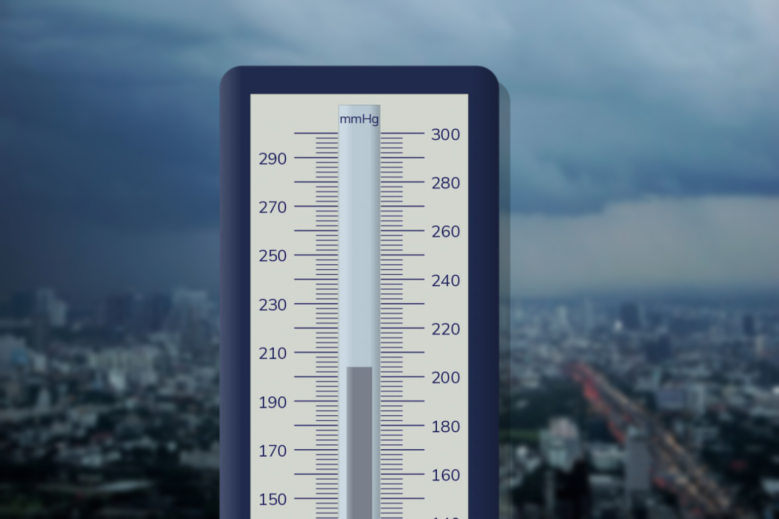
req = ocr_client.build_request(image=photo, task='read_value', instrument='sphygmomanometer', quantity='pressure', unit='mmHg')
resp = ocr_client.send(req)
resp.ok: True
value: 204 mmHg
